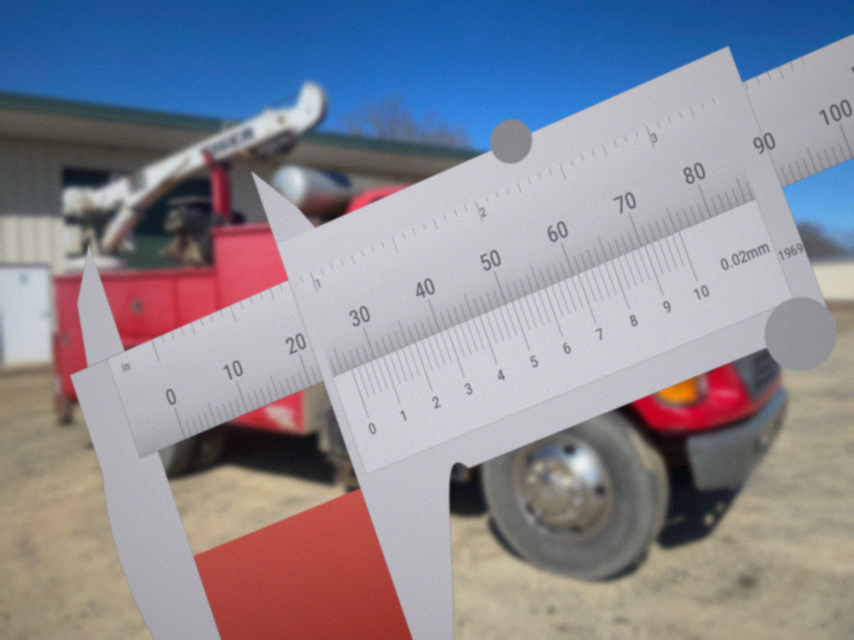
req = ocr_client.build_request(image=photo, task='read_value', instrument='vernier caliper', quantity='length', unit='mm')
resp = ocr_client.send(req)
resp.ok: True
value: 26.4 mm
